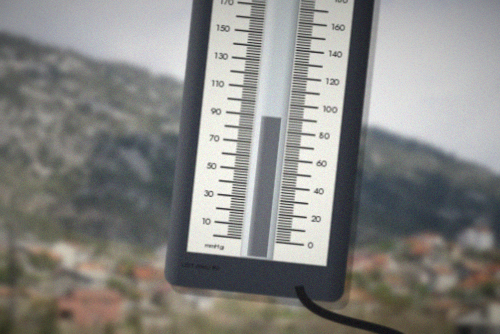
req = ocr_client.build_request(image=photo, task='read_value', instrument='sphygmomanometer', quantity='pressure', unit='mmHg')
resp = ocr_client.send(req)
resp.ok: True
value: 90 mmHg
